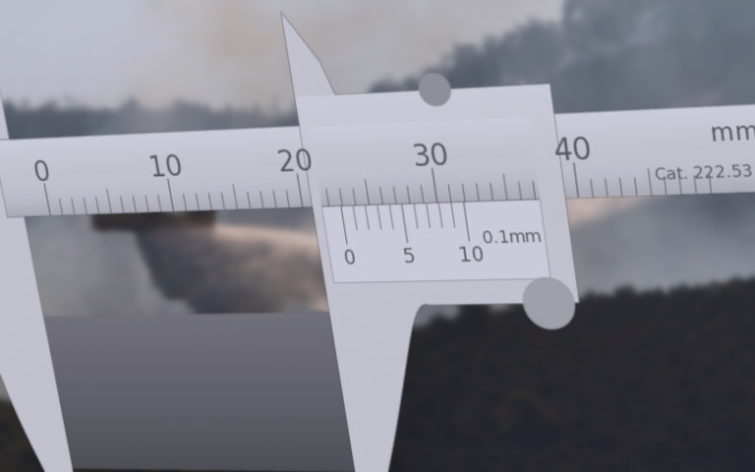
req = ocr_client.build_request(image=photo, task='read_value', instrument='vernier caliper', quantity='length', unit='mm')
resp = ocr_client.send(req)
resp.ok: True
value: 22.9 mm
